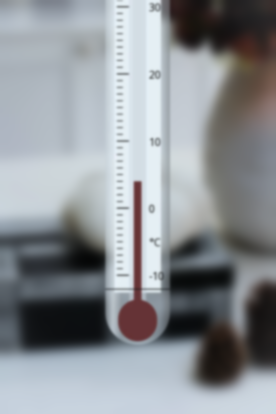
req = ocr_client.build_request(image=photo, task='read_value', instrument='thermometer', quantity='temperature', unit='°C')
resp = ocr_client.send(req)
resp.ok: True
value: 4 °C
